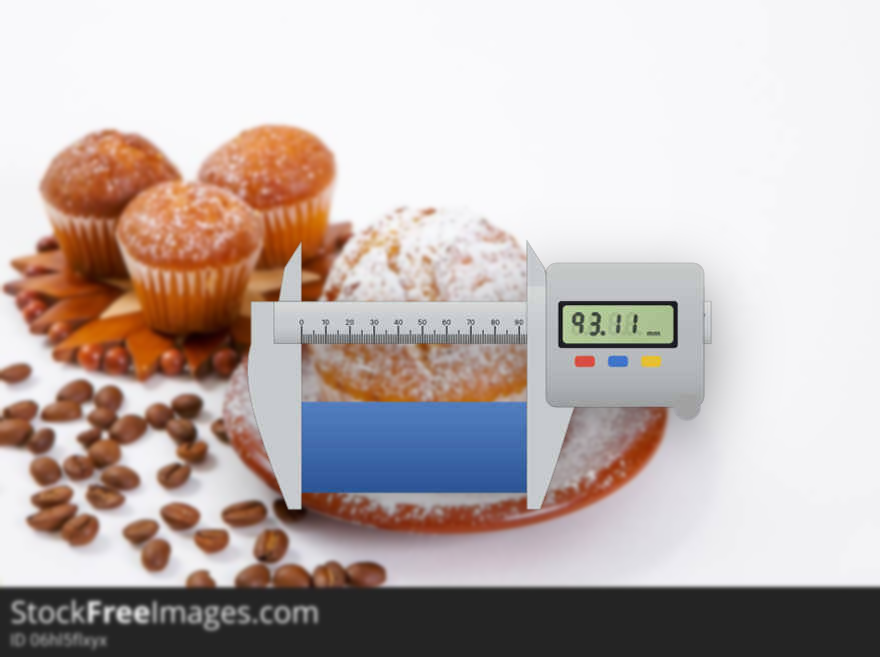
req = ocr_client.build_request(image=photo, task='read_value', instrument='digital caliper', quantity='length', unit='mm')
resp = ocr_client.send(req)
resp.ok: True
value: 93.11 mm
